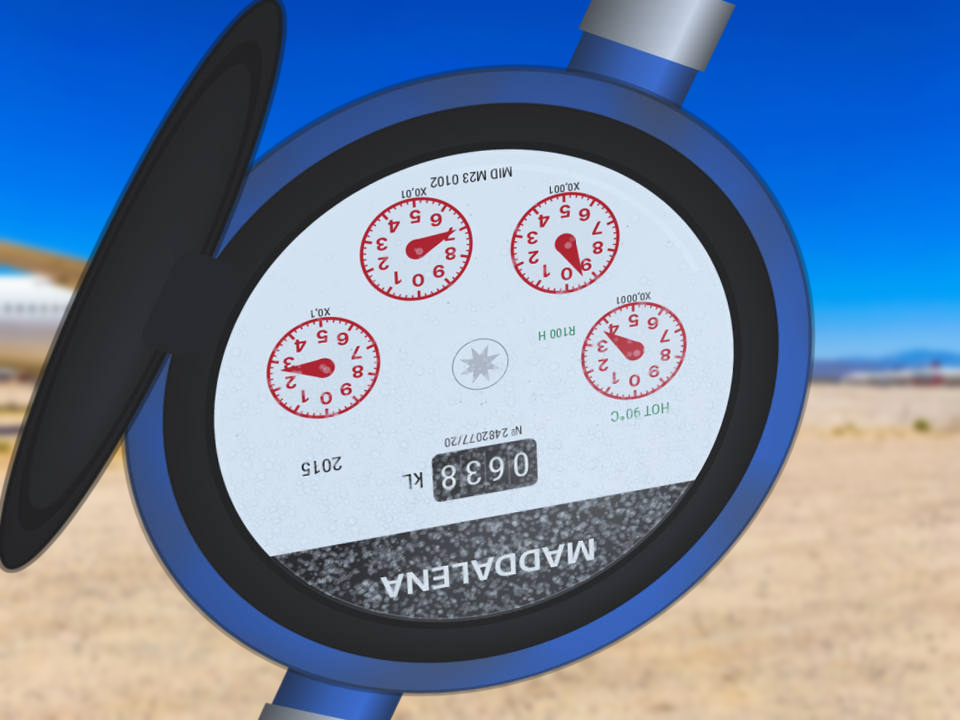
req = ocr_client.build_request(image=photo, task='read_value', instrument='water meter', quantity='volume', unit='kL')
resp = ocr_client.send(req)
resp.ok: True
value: 638.2693 kL
